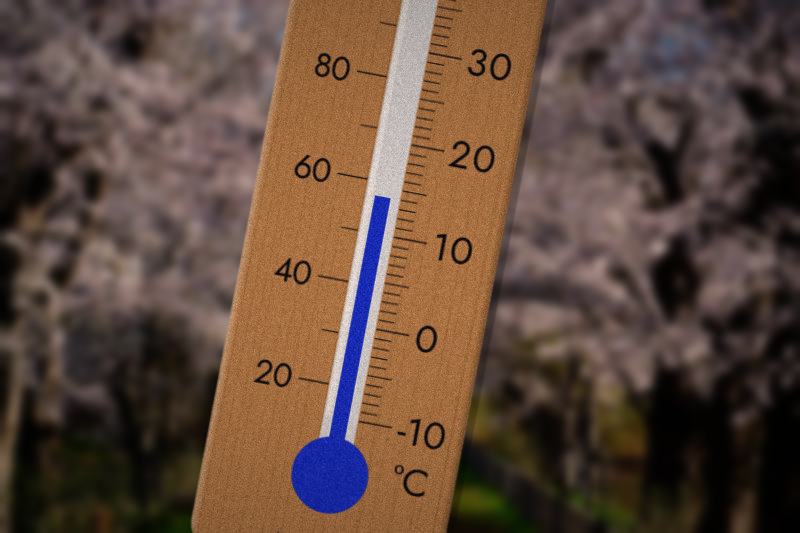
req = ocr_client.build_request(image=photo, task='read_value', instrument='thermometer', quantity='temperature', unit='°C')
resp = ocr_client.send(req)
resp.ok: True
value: 14 °C
